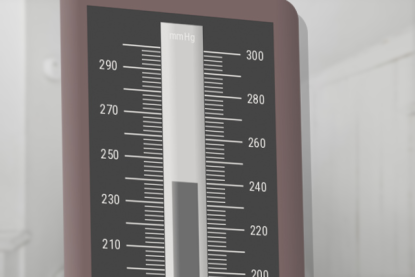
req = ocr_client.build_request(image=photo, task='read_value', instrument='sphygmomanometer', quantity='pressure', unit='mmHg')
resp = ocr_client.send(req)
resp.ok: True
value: 240 mmHg
